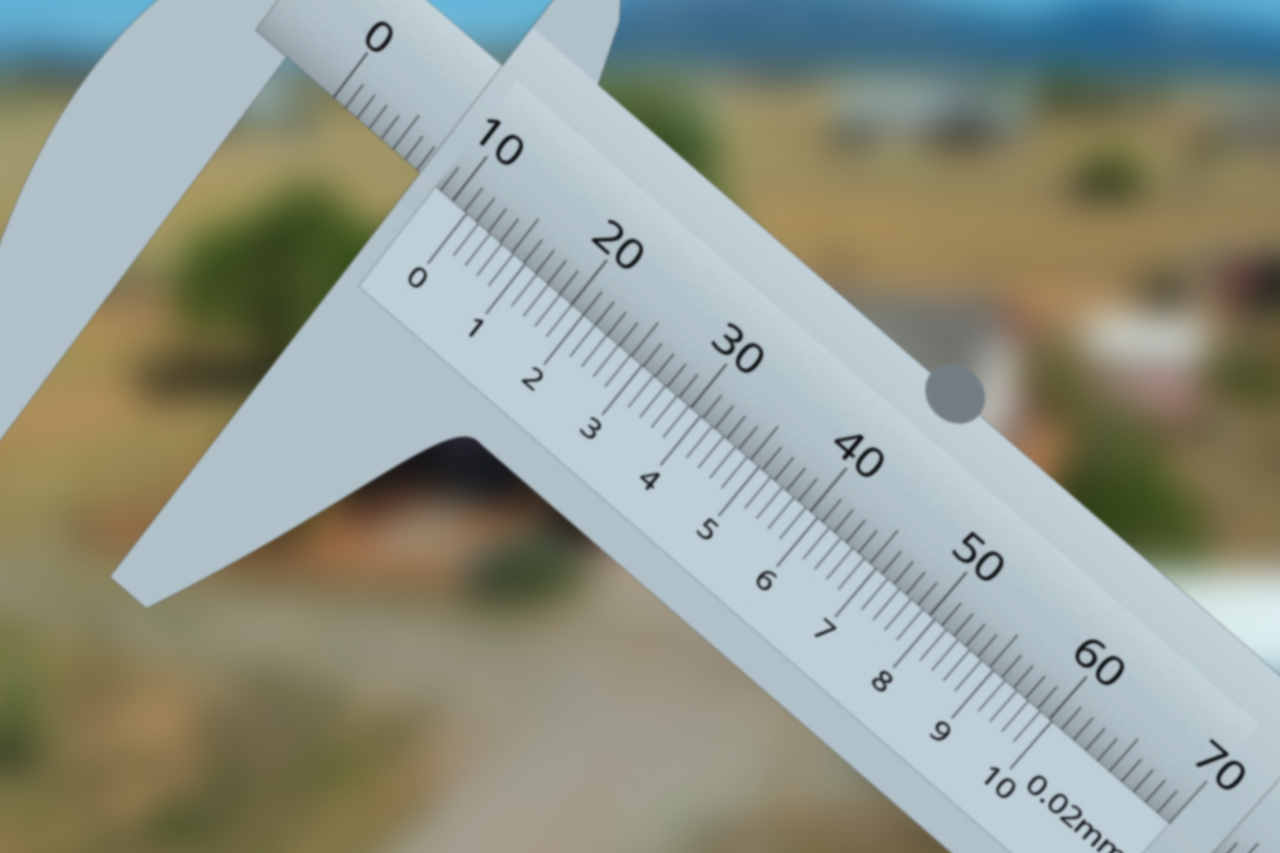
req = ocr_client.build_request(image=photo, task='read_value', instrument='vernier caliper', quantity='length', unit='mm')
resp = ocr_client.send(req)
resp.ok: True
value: 11.2 mm
